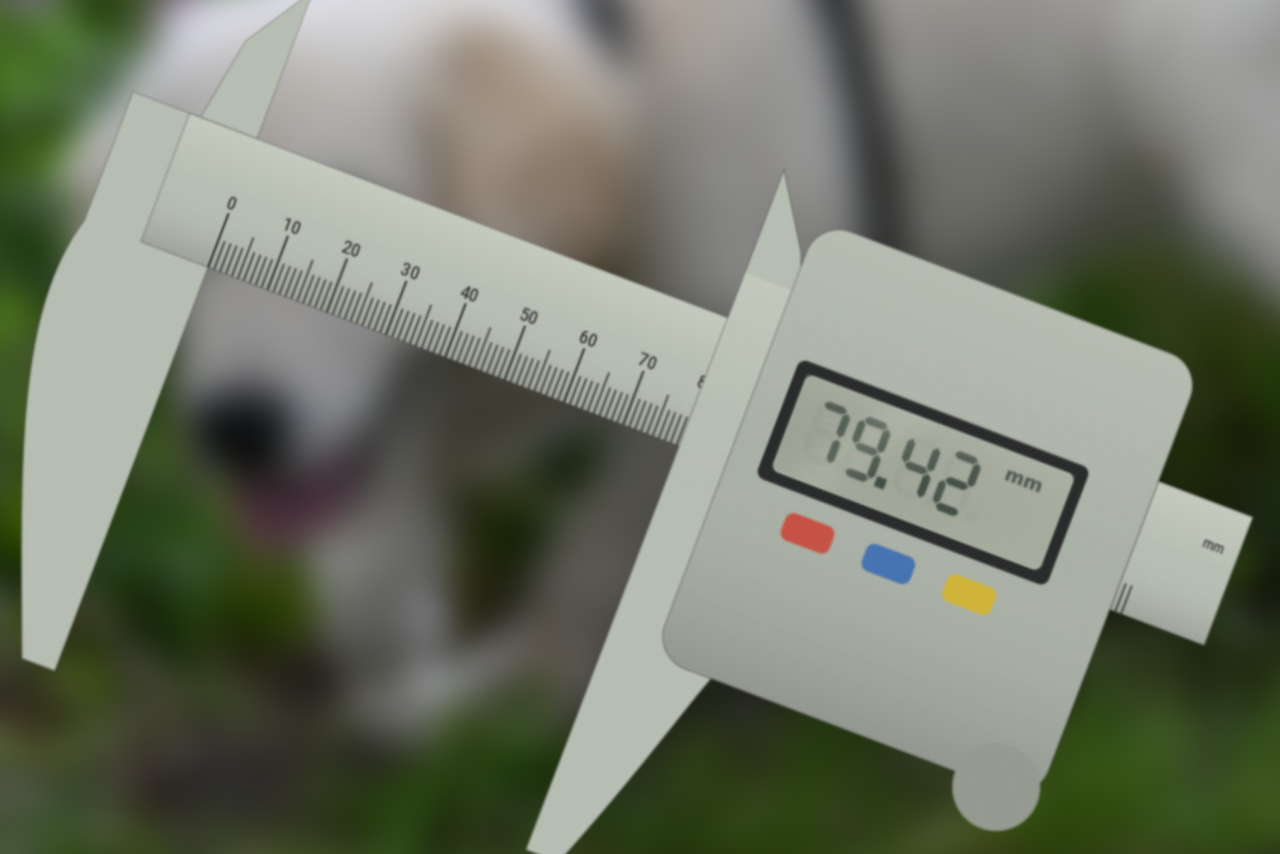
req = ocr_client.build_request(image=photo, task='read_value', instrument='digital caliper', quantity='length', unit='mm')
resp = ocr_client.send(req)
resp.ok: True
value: 79.42 mm
